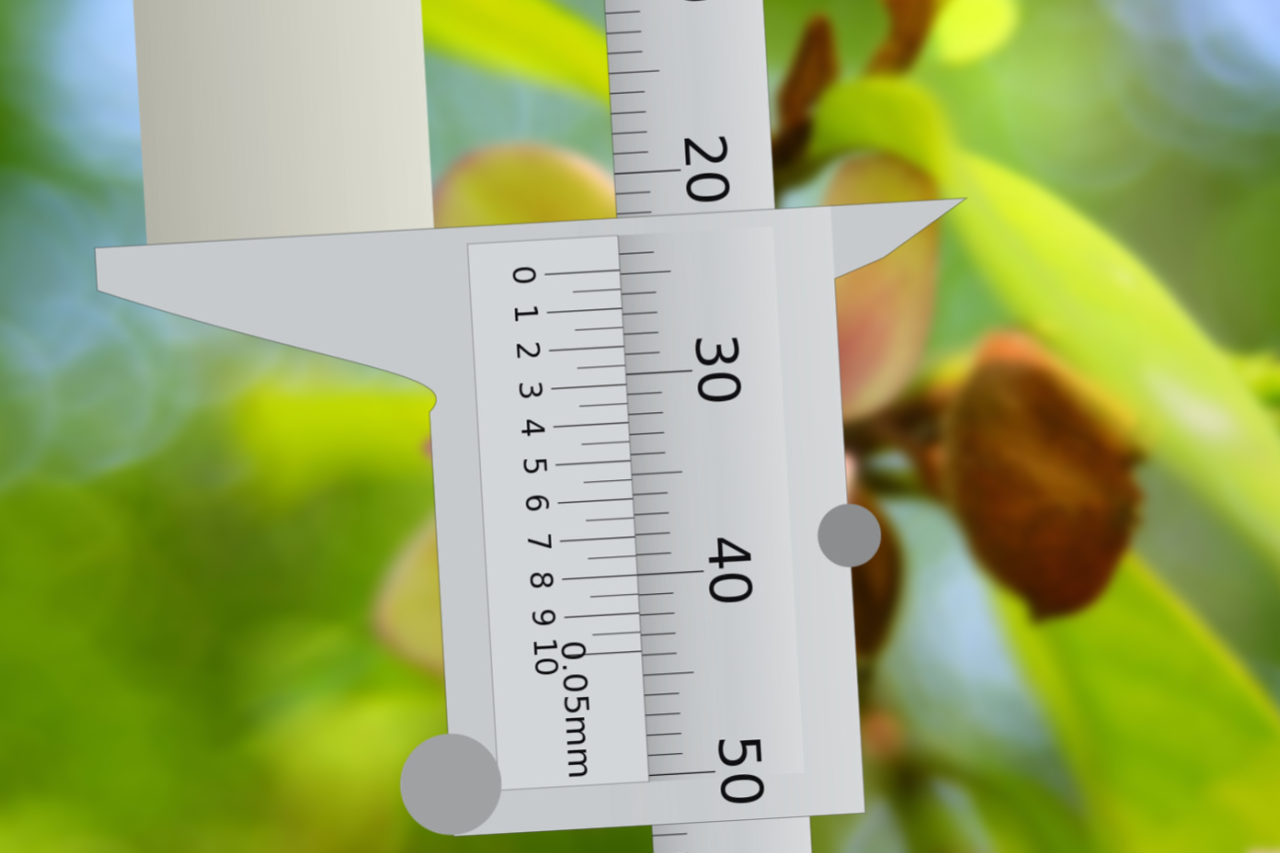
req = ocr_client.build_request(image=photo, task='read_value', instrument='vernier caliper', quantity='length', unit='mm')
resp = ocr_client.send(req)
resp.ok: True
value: 24.8 mm
